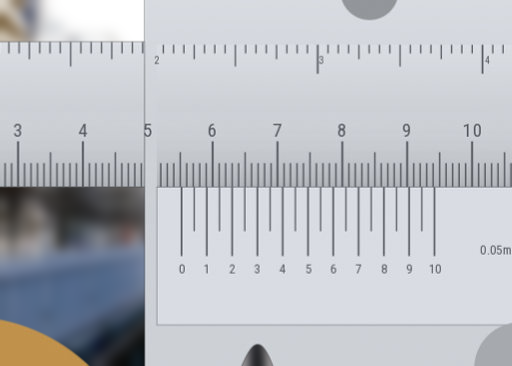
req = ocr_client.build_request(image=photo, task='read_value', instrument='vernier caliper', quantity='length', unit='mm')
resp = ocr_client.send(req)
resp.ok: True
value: 55.2 mm
